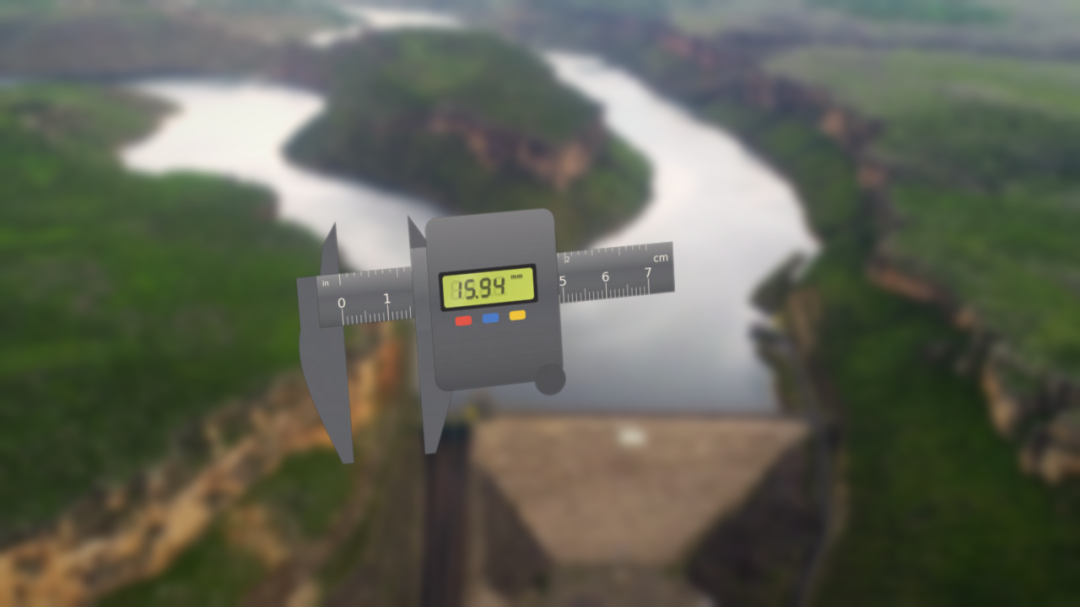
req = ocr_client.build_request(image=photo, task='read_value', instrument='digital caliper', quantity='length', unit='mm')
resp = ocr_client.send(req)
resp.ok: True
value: 15.94 mm
